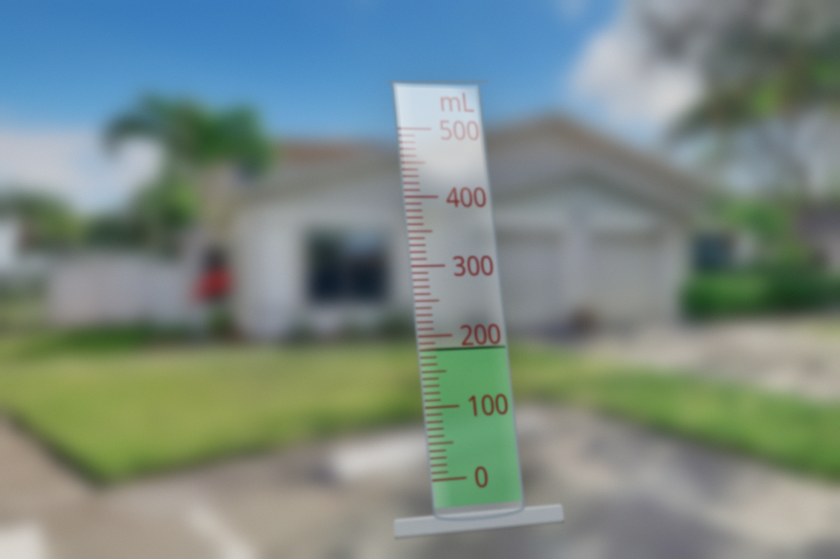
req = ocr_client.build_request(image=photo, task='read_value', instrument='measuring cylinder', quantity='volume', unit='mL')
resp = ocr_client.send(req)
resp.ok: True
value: 180 mL
